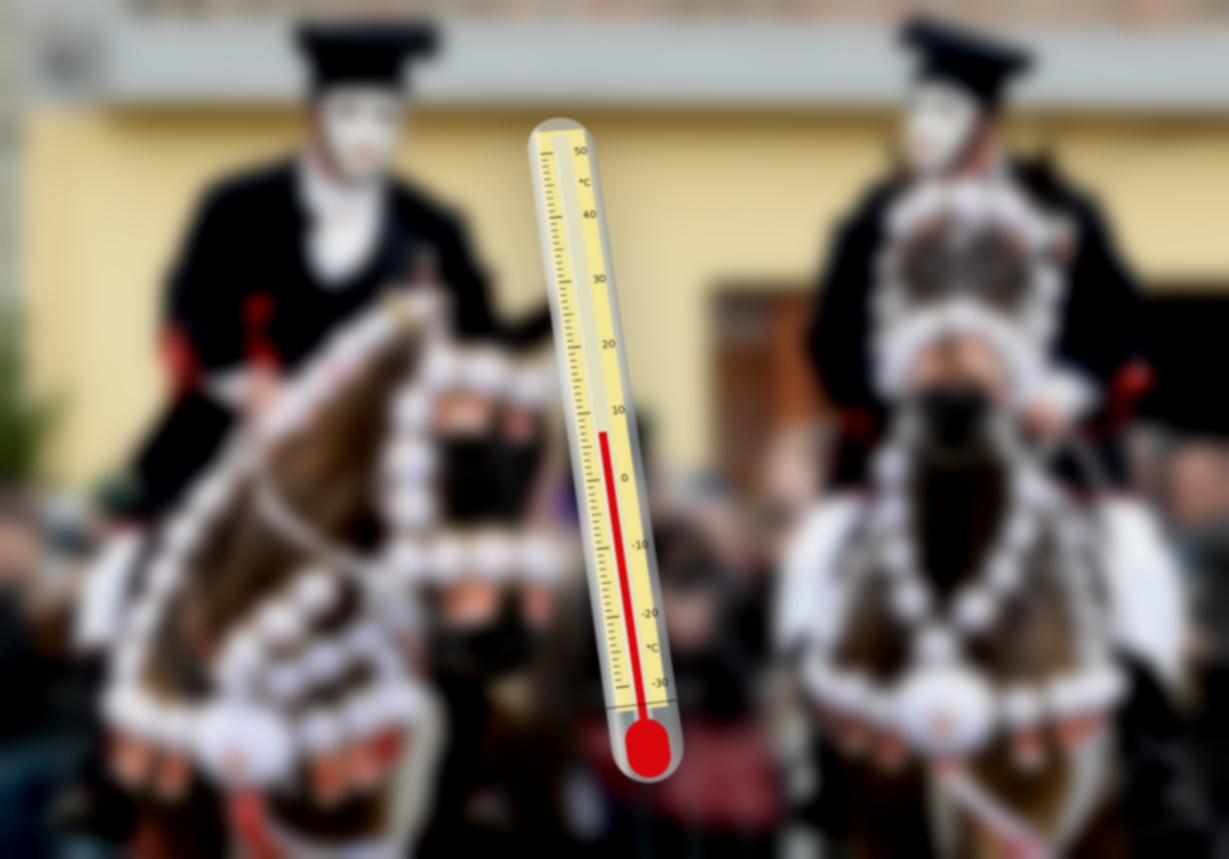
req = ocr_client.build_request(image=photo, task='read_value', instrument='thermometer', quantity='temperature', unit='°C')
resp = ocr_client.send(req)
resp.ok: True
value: 7 °C
